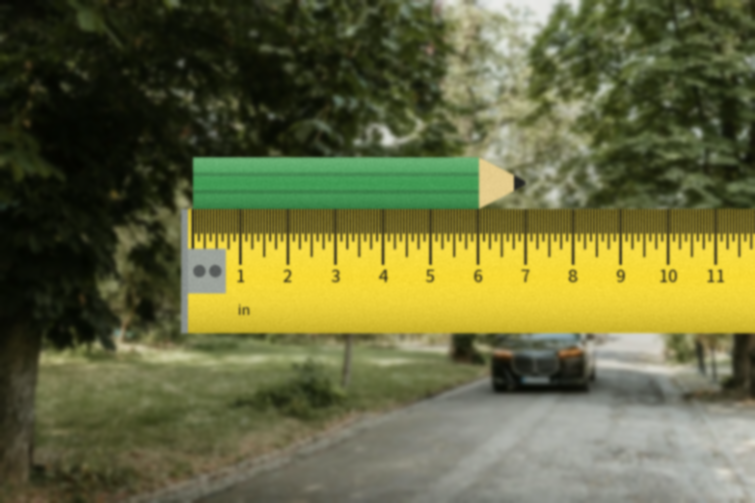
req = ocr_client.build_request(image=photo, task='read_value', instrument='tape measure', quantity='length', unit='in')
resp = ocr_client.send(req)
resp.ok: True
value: 7 in
